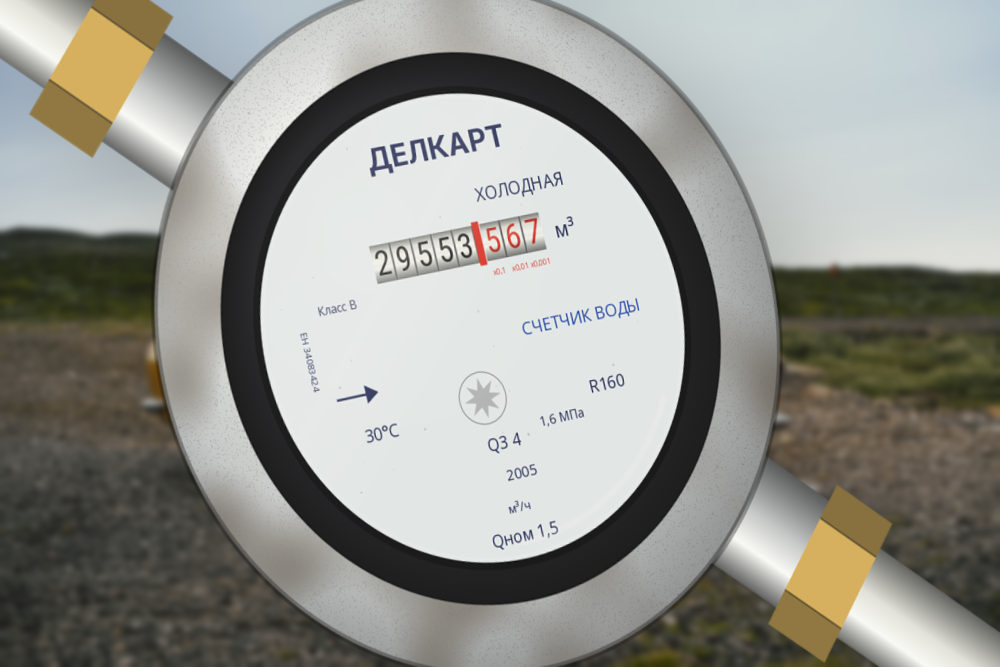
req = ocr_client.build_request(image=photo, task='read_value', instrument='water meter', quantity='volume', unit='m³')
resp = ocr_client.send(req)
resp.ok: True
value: 29553.567 m³
